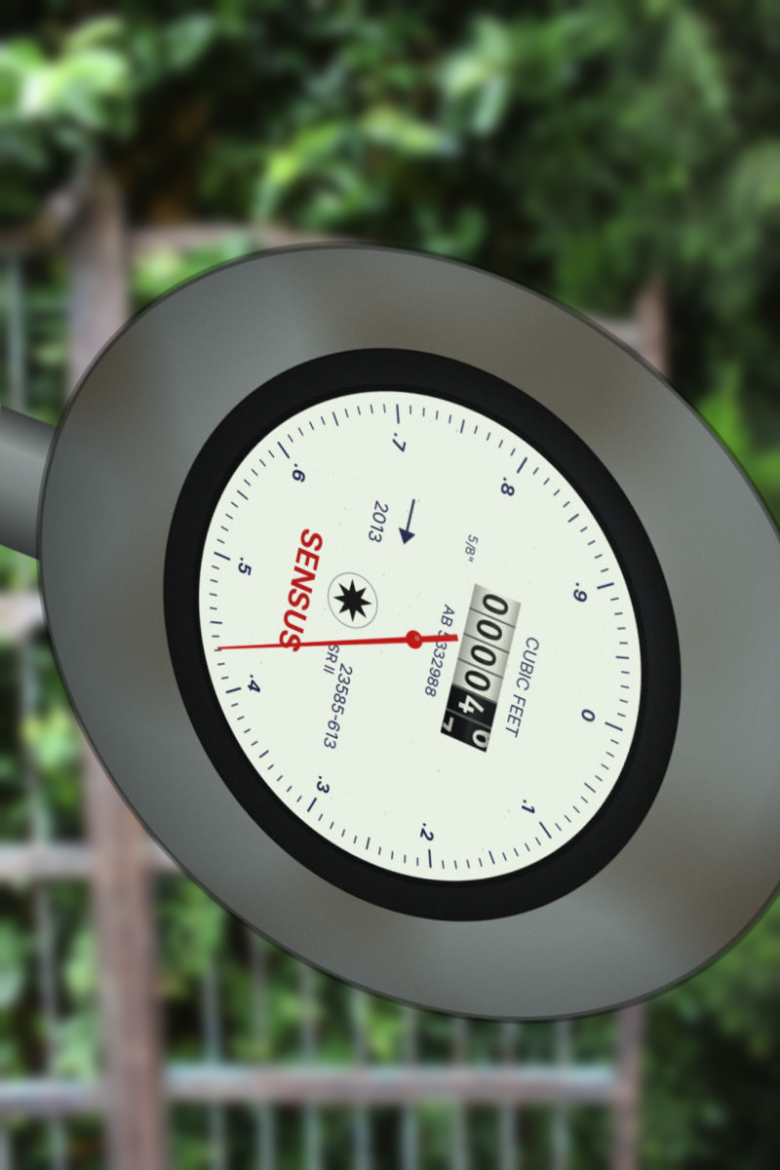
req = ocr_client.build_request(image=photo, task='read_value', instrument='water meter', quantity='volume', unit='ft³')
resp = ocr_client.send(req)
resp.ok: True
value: 46.43 ft³
